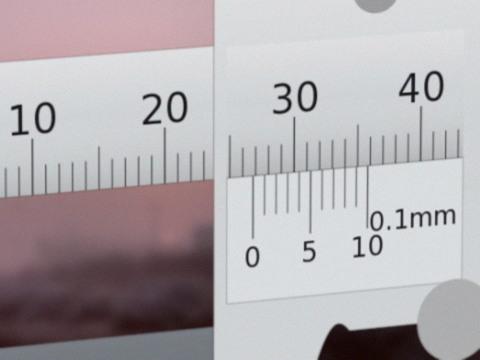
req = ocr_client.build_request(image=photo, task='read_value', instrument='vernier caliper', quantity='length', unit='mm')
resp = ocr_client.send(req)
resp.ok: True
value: 26.8 mm
